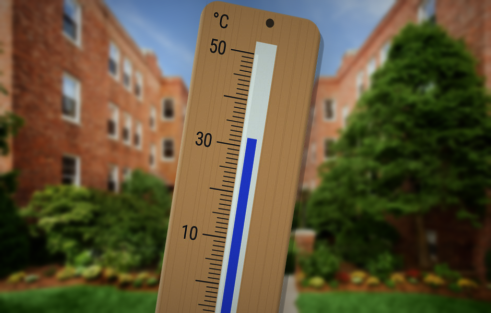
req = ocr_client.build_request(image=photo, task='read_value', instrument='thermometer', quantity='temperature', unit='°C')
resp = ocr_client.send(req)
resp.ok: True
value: 32 °C
